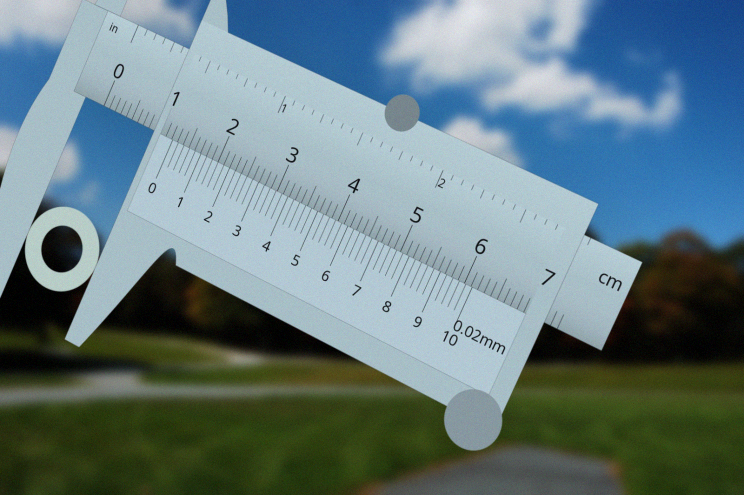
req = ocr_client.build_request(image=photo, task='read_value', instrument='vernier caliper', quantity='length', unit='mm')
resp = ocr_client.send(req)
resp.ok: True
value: 12.2 mm
